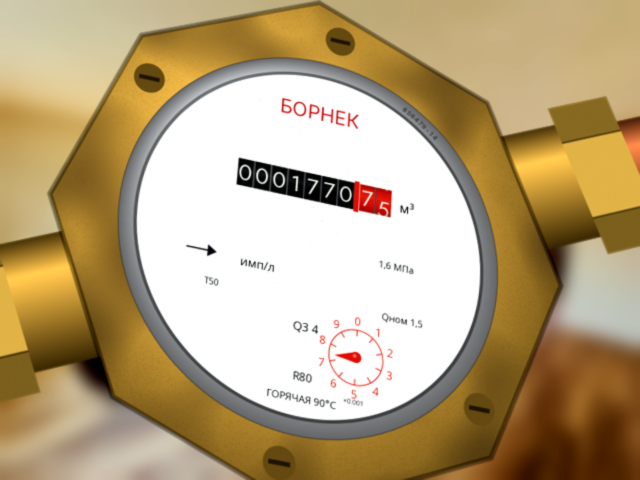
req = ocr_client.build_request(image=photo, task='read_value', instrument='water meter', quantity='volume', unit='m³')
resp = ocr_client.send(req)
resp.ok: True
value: 1770.747 m³
